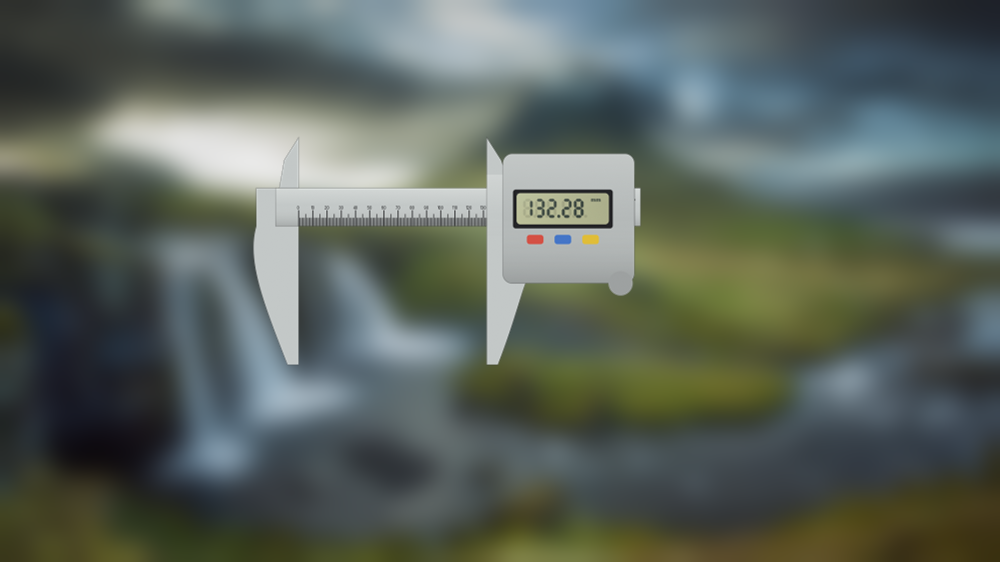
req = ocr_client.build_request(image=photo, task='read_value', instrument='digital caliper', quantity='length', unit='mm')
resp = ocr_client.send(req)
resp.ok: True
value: 132.28 mm
